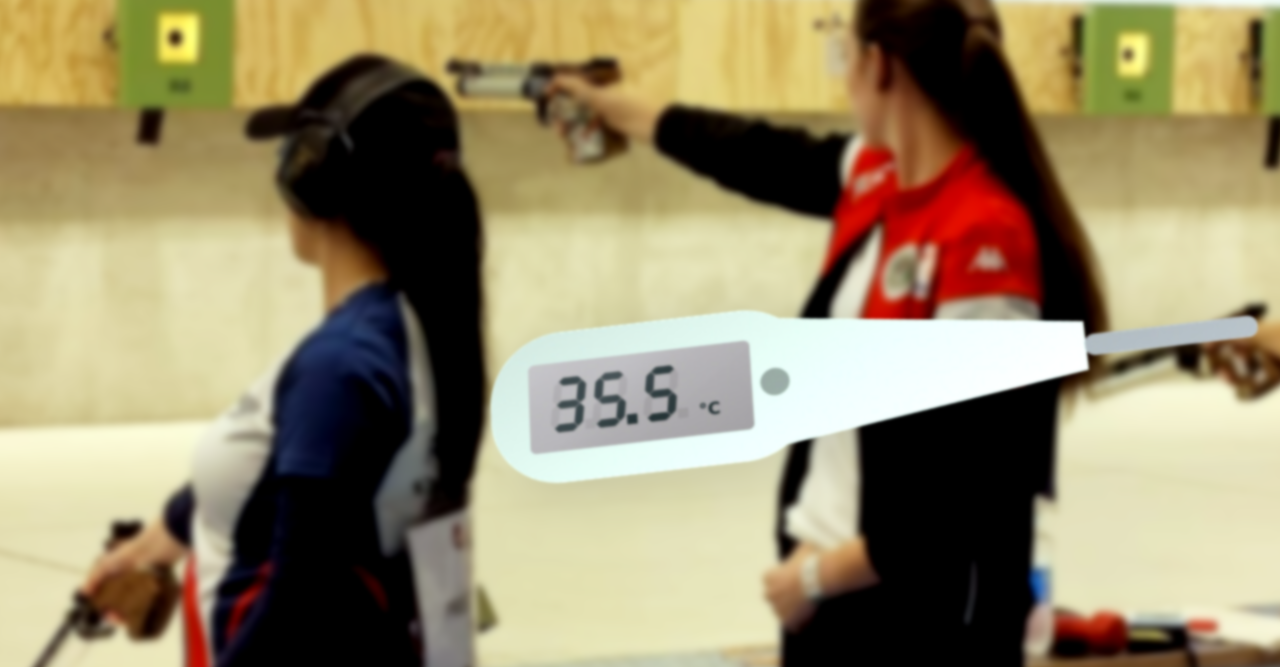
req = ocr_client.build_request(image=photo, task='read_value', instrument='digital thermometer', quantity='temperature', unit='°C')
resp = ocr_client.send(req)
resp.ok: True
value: 35.5 °C
